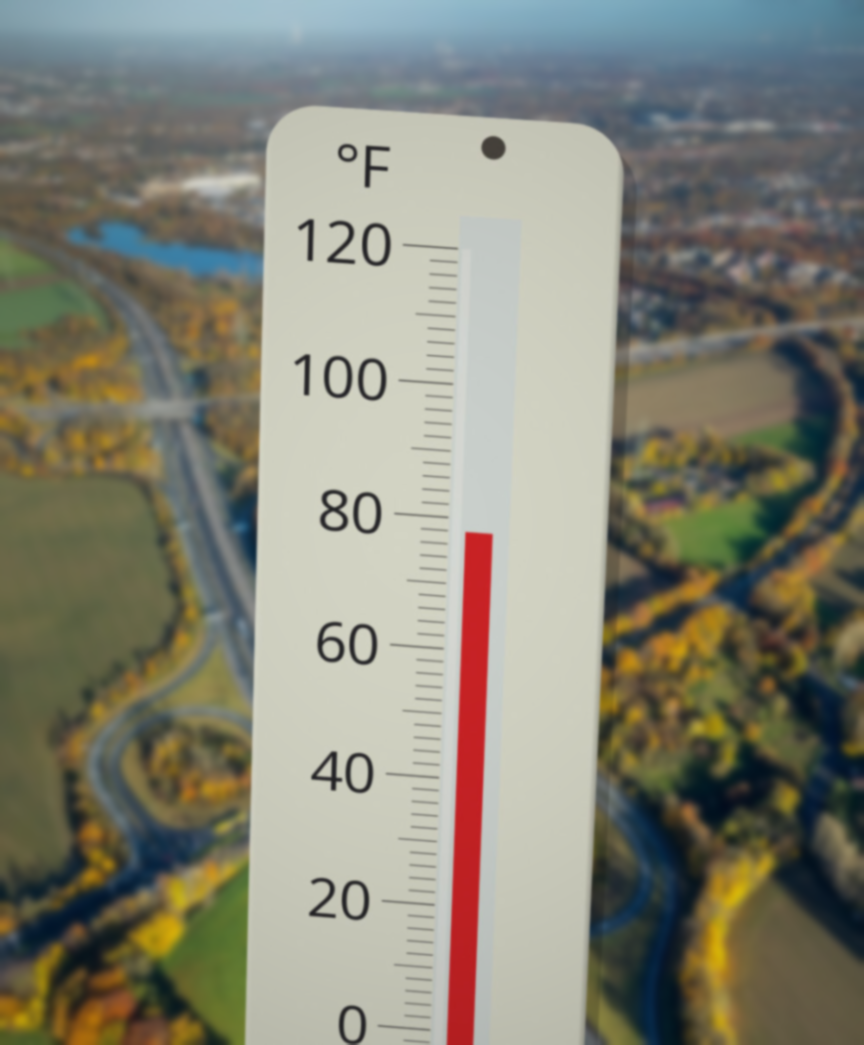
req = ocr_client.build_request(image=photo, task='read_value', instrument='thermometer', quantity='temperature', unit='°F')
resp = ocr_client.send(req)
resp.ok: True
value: 78 °F
